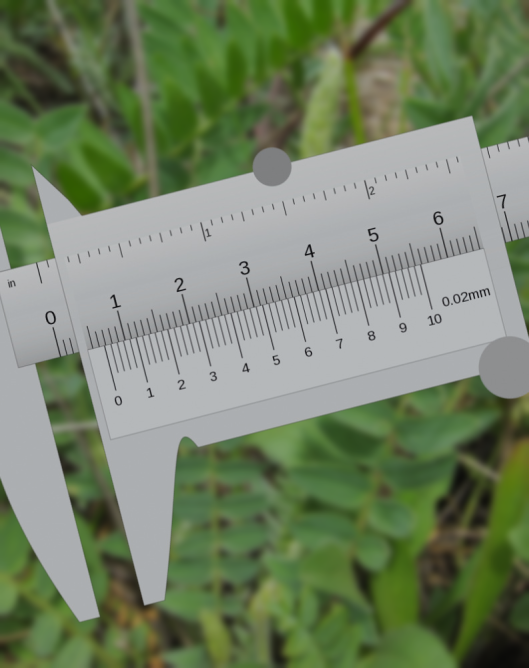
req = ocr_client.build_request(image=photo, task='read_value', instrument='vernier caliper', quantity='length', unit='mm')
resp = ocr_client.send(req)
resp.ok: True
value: 6.8 mm
